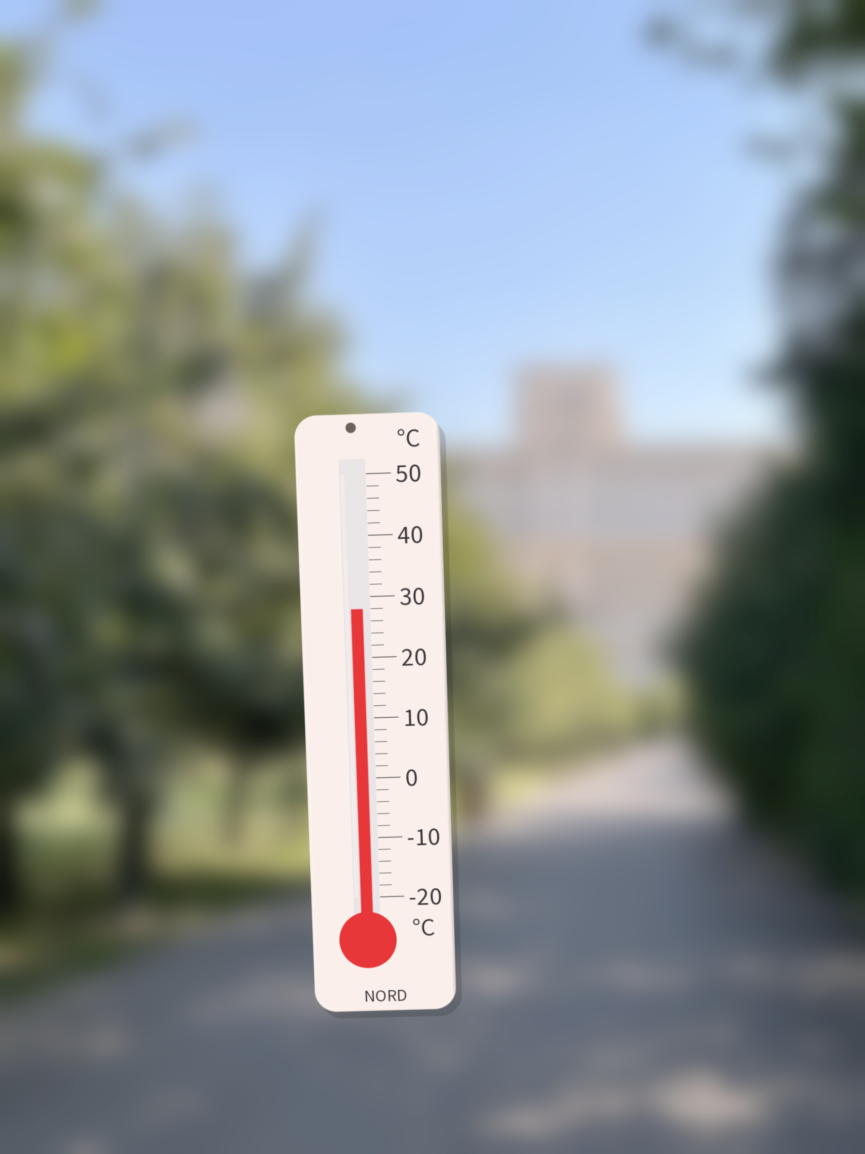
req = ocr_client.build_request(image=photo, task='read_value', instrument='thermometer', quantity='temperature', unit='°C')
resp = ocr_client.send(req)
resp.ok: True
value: 28 °C
